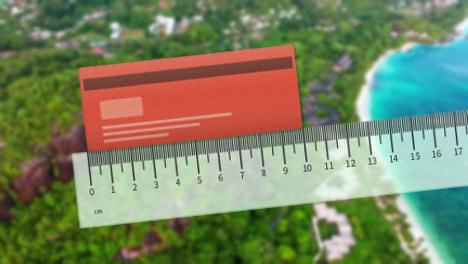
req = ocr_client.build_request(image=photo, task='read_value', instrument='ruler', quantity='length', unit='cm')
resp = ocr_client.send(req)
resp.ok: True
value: 10 cm
